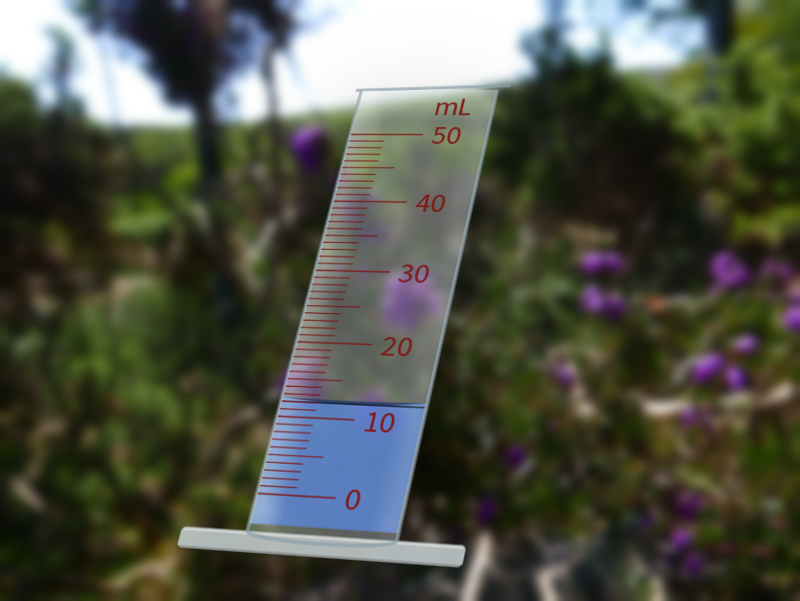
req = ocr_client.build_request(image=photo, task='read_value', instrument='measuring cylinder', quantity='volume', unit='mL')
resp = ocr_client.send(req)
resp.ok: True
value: 12 mL
